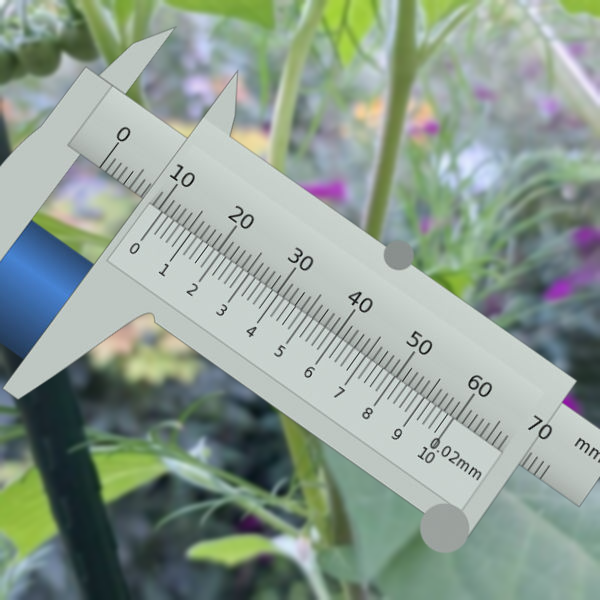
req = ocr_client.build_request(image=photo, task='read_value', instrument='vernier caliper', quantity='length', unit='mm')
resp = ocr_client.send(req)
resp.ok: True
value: 10.6 mm
